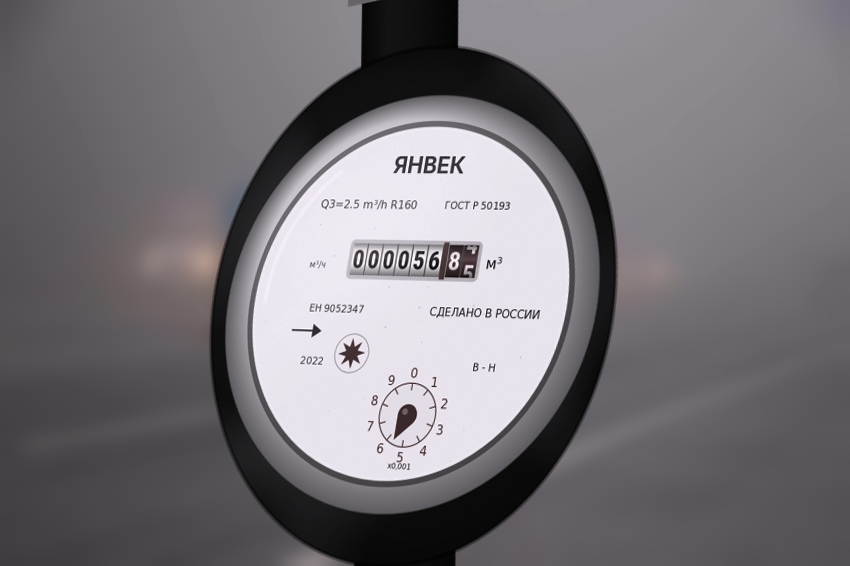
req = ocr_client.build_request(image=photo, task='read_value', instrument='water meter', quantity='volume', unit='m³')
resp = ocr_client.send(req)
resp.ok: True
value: 56.845 m³
